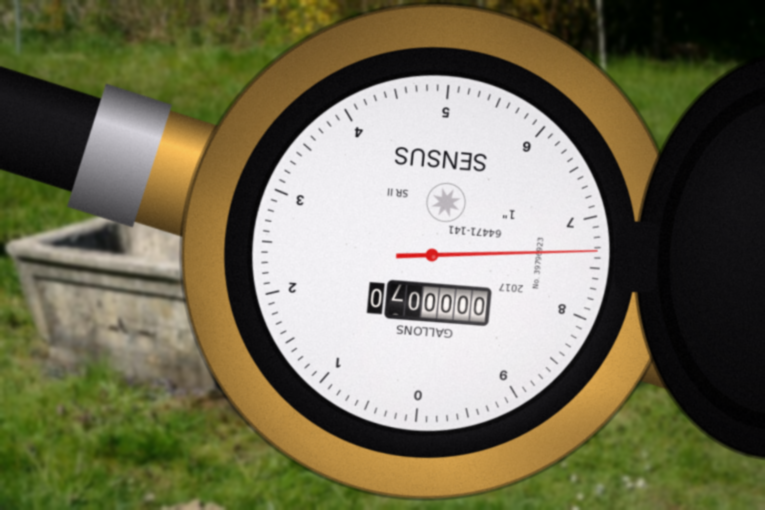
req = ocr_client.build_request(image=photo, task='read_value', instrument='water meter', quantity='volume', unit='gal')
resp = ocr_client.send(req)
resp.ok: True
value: 67.3 gal
